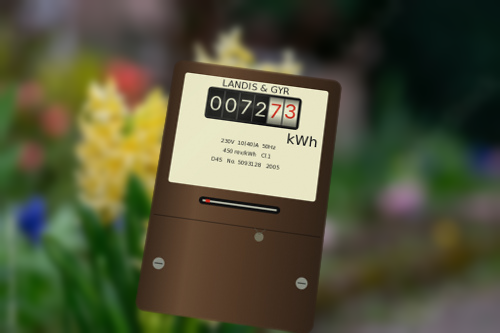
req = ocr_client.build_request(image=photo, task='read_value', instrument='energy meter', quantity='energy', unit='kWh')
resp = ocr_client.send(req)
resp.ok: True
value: 72.73 kWh
